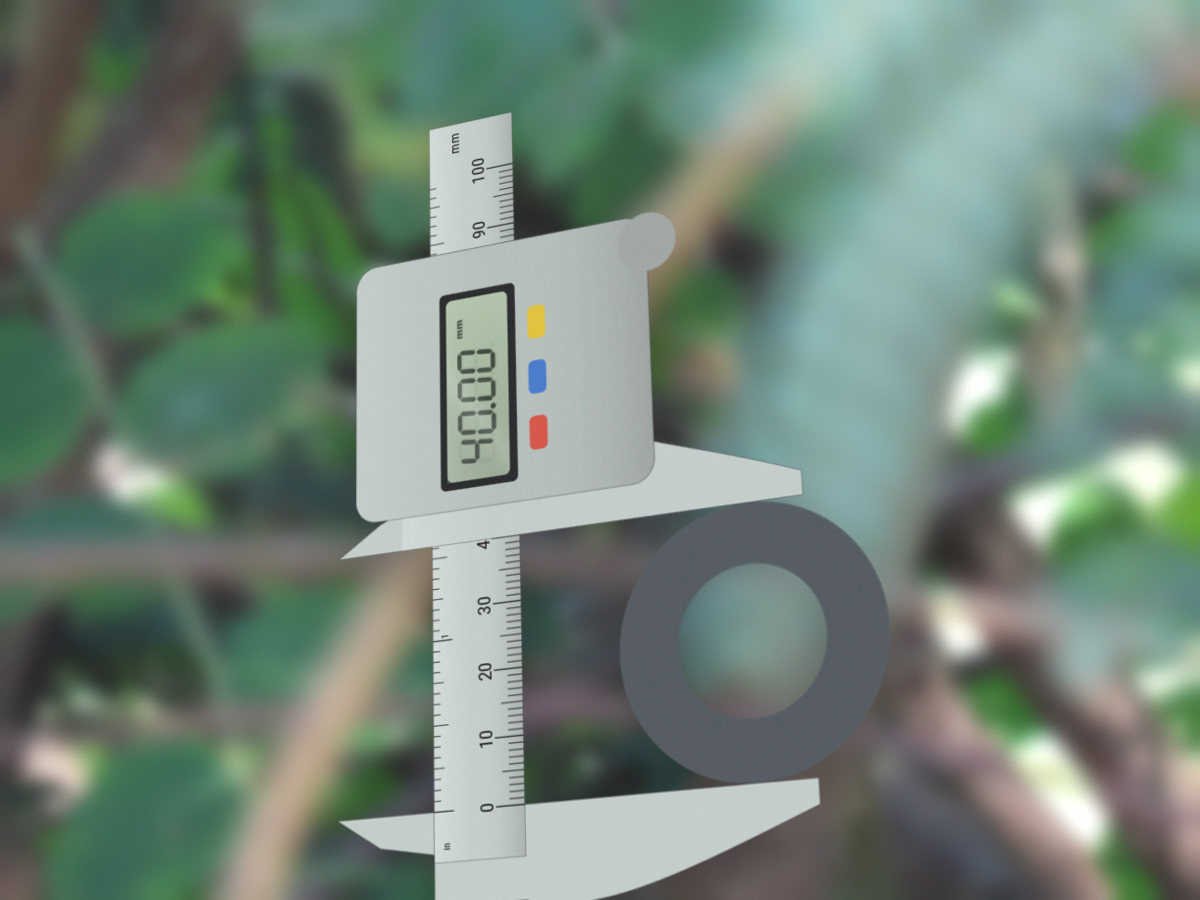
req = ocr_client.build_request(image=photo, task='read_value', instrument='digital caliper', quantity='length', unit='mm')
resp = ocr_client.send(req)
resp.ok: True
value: 40.00 mm
